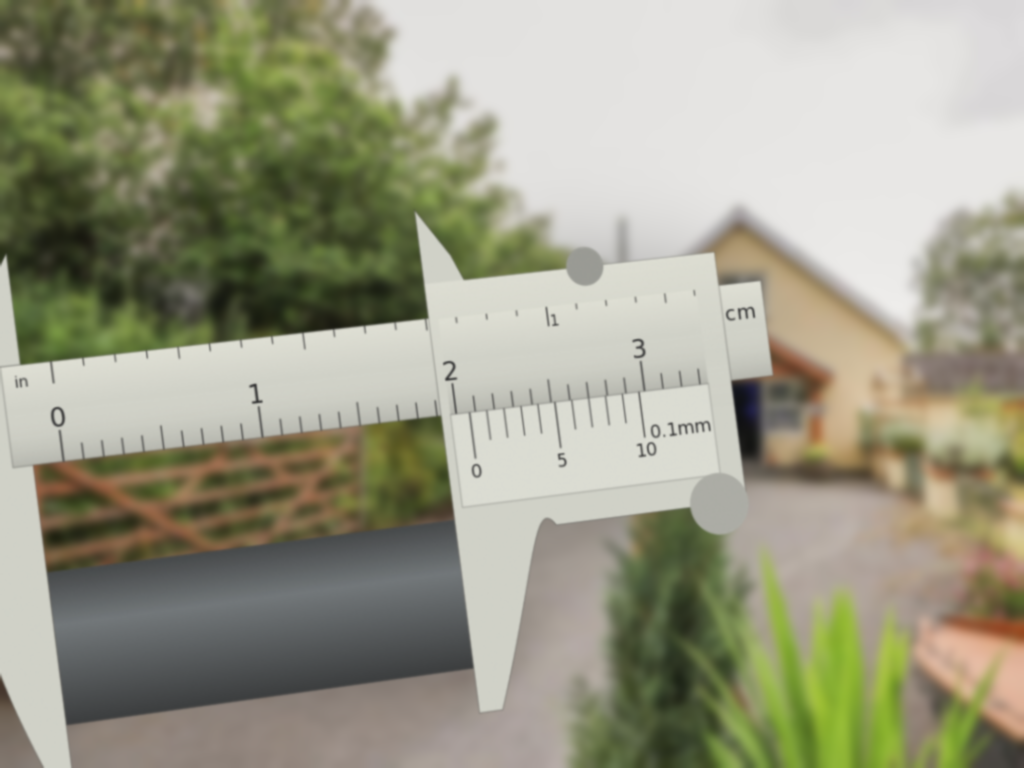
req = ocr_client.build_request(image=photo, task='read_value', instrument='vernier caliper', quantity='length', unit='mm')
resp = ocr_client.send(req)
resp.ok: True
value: 20.7 mm
